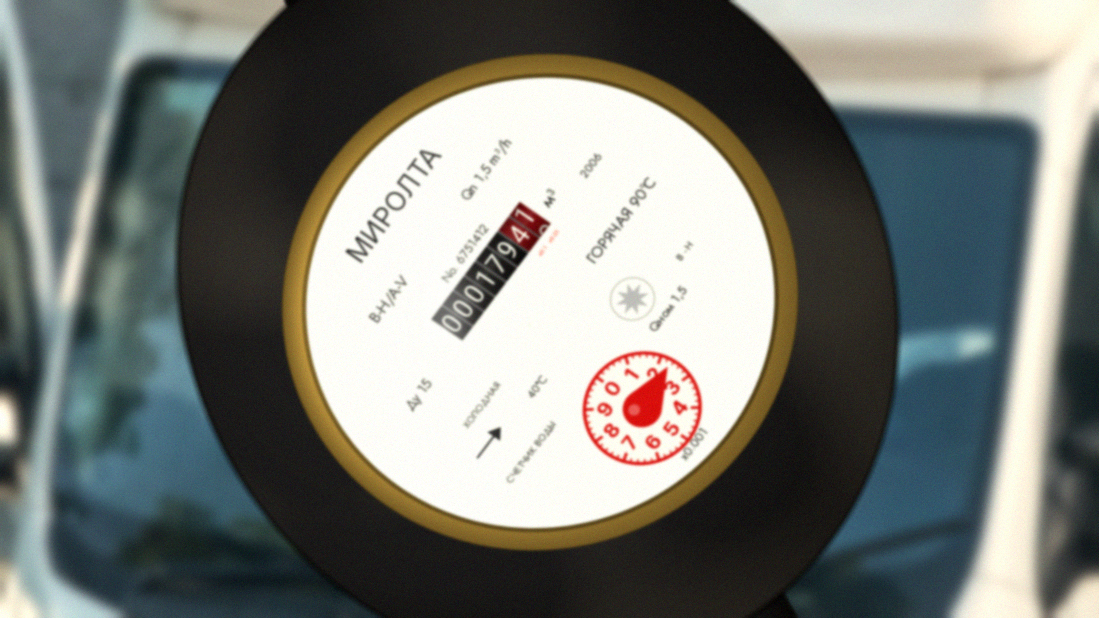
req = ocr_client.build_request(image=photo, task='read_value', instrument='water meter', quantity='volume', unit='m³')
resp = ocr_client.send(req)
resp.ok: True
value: 179.412 m³
